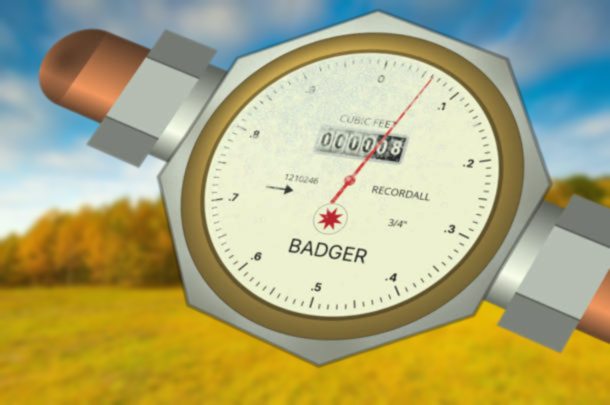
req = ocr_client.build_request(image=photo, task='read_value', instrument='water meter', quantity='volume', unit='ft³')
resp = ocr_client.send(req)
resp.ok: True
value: 8.06 ft³
